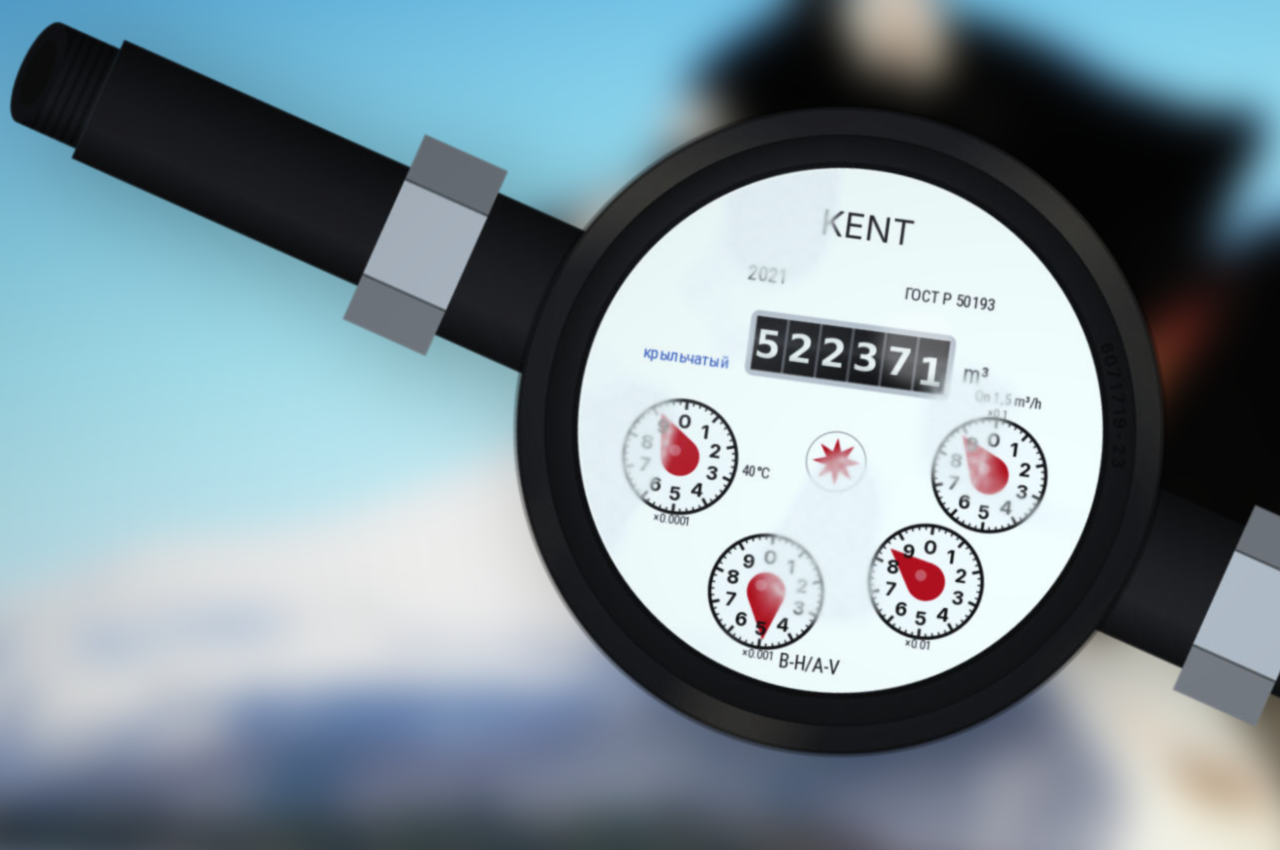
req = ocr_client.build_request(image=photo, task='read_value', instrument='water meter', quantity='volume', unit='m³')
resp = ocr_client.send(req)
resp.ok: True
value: 522370.8849 m³
